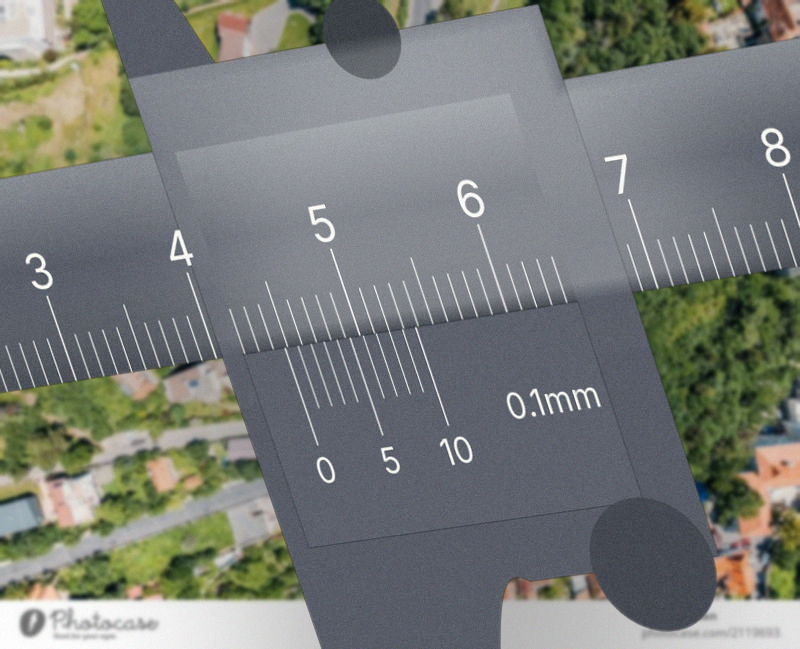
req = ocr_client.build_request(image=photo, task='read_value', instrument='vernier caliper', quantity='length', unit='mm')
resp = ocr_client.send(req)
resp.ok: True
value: 44.8 mm
